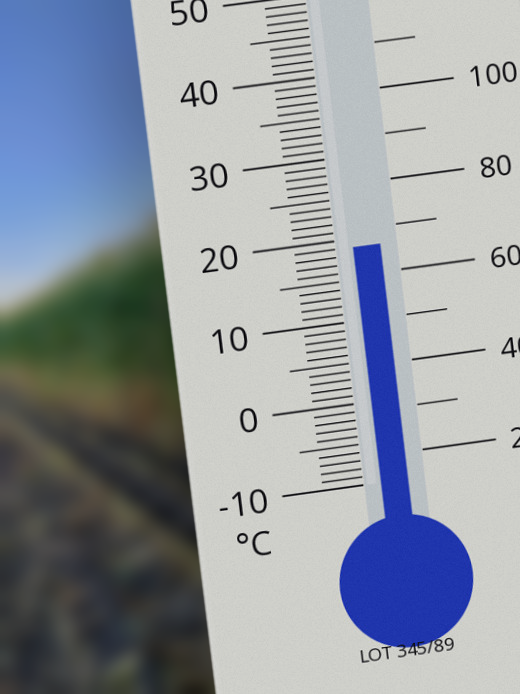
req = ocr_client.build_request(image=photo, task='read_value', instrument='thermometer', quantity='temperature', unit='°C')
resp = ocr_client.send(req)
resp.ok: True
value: 19 °C
